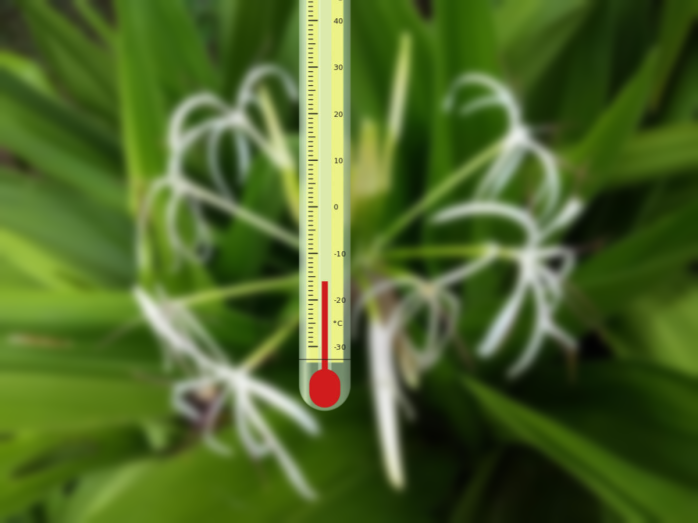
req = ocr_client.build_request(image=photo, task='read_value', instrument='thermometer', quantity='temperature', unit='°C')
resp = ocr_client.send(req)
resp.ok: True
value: -16 °C
